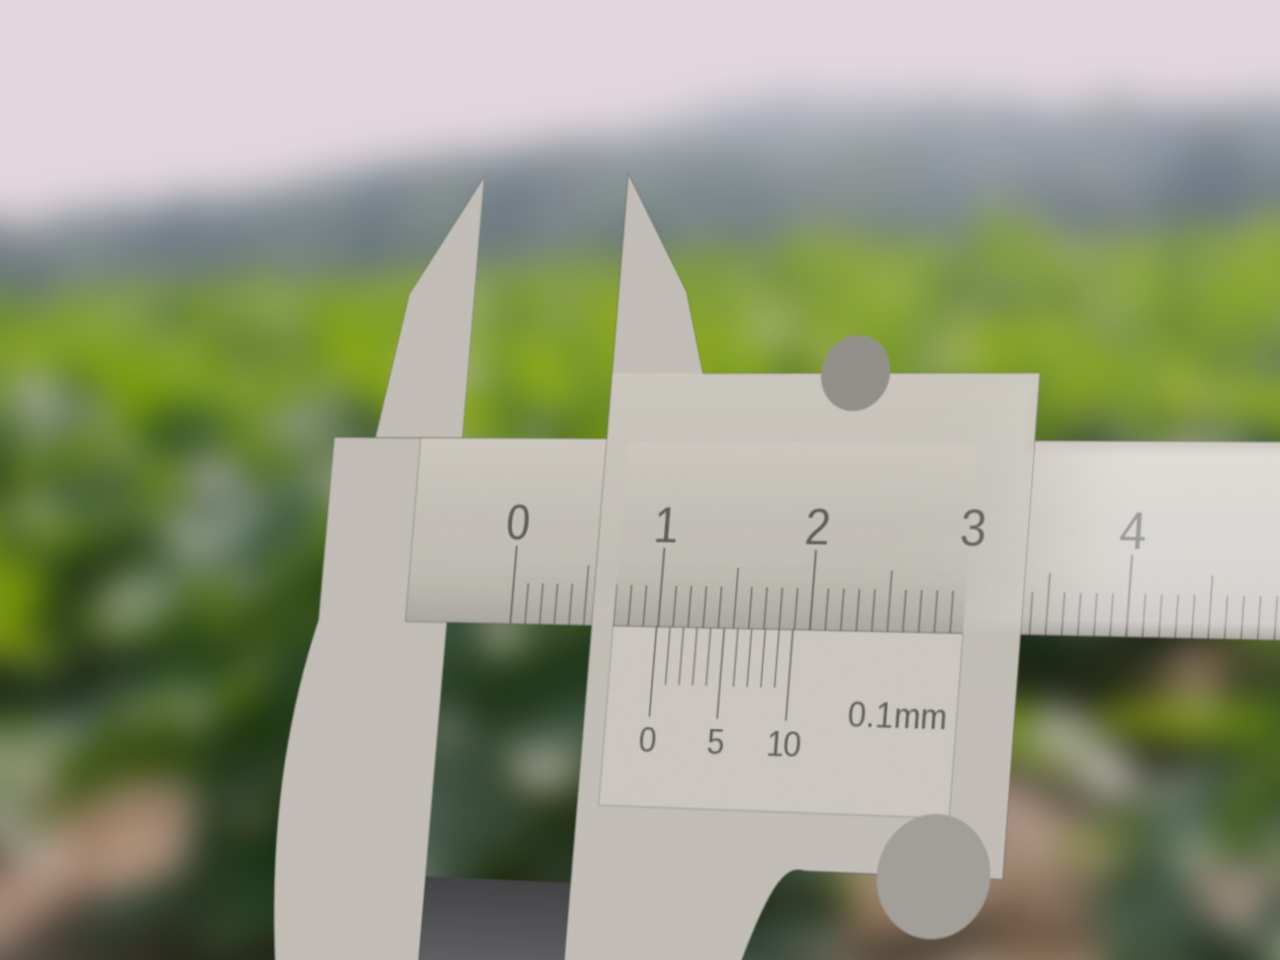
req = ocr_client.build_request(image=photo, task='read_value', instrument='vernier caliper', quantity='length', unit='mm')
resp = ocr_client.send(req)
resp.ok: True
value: 9.9 mm
